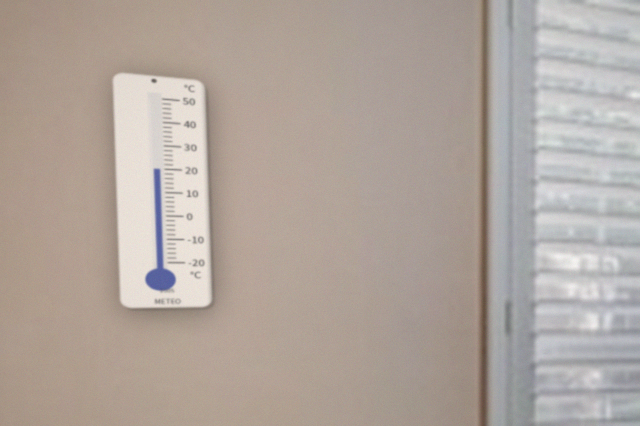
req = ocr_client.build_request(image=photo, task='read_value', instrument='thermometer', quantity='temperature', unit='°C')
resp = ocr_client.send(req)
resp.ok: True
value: 20 °C
